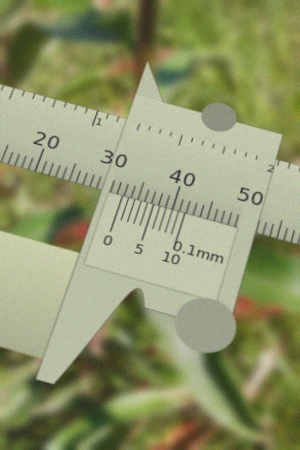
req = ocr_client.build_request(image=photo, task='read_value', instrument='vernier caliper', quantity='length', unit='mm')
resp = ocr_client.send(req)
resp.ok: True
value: 32.8 mm
